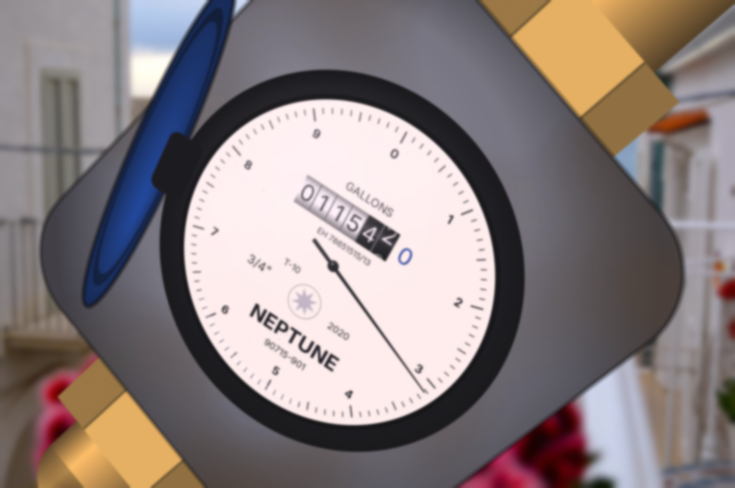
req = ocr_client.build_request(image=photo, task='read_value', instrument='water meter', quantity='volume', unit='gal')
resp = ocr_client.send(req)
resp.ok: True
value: 115423.1 gal
